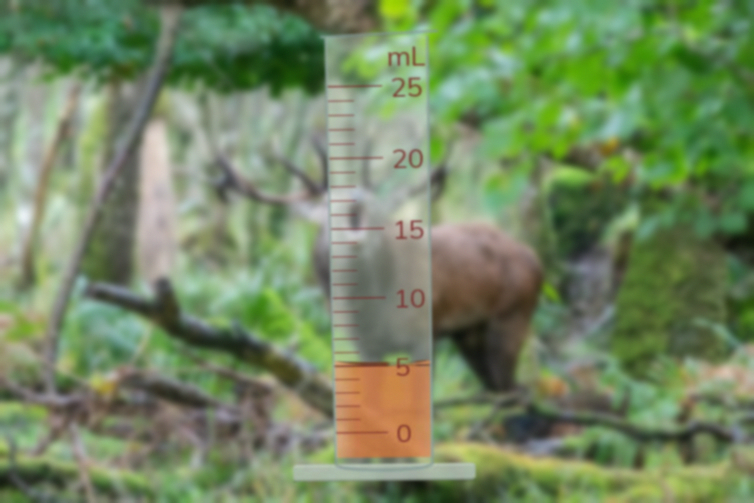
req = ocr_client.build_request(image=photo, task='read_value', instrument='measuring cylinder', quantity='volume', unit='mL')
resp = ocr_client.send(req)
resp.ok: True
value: 5 mL
